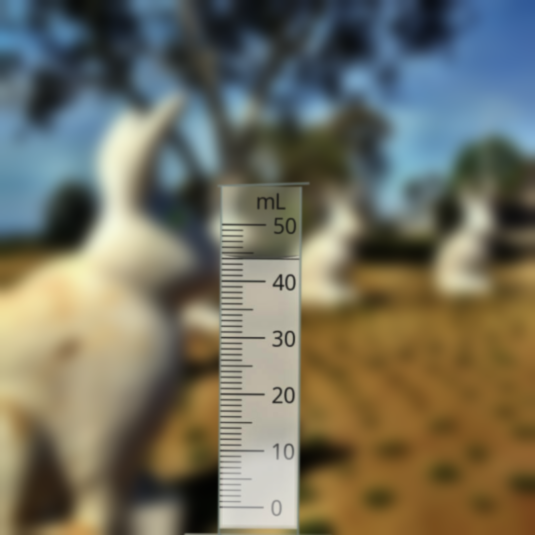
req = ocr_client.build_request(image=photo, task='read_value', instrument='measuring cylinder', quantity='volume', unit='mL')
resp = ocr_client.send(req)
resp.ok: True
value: 44 mL
